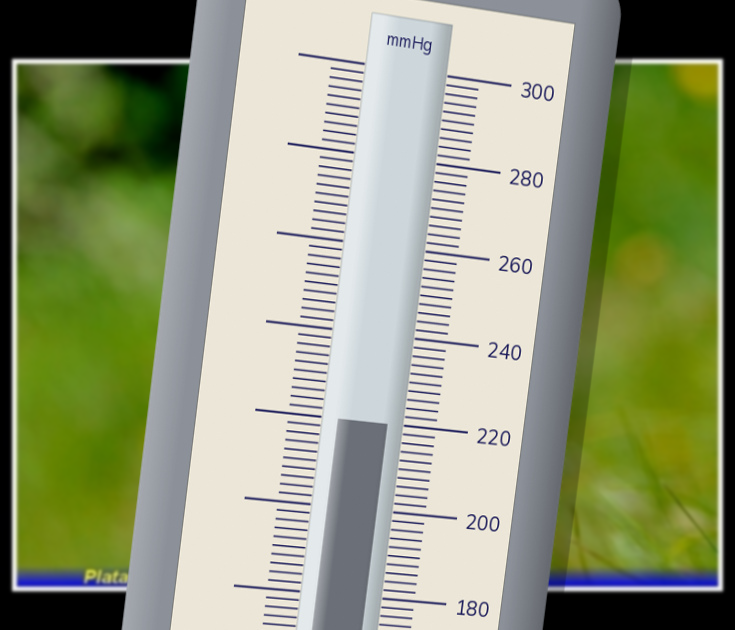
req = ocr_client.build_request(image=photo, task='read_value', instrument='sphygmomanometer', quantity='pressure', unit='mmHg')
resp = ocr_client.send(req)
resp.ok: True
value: 220 mmHg
